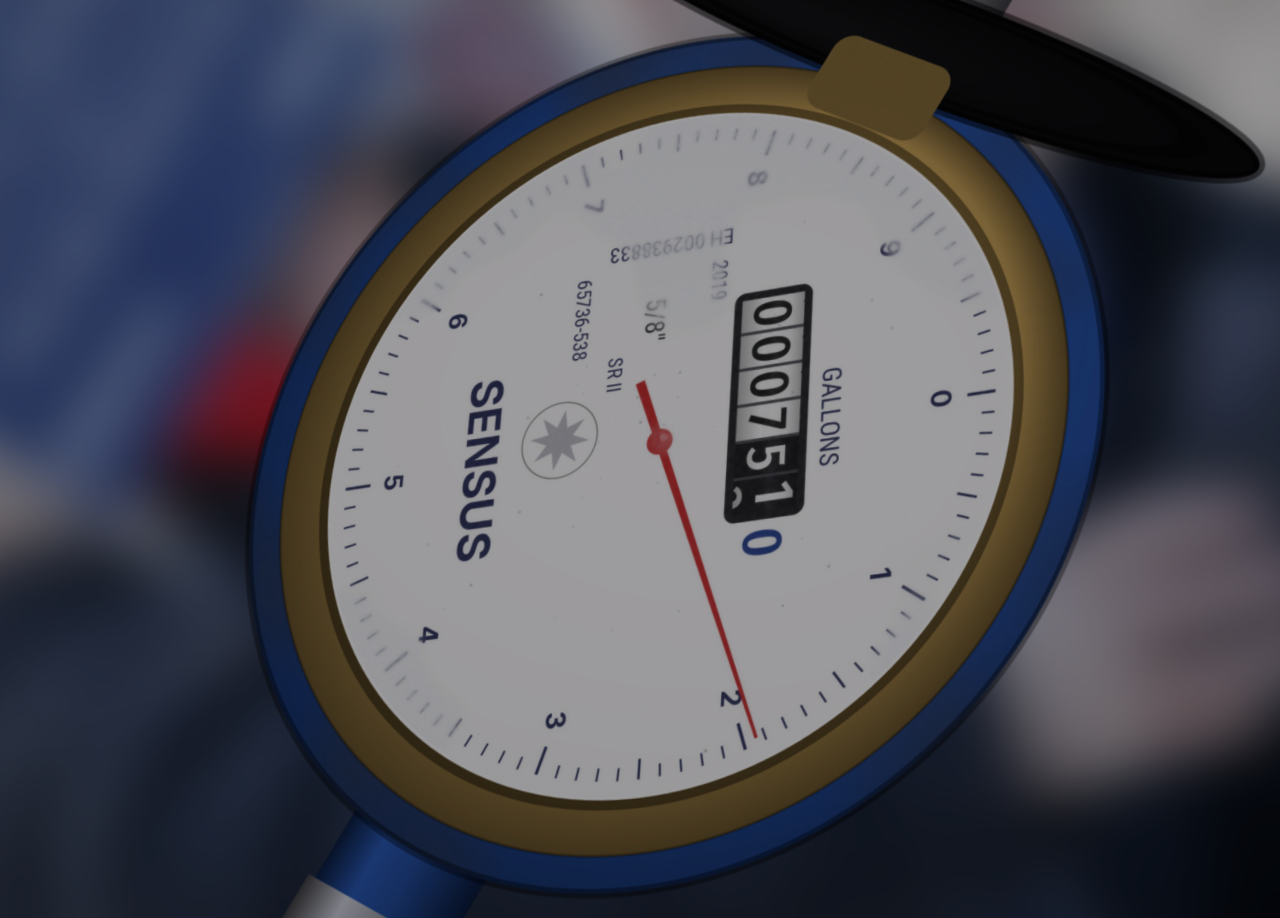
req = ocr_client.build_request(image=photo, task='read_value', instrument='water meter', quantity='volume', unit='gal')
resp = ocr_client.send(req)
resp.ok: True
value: 7511.9 gal
